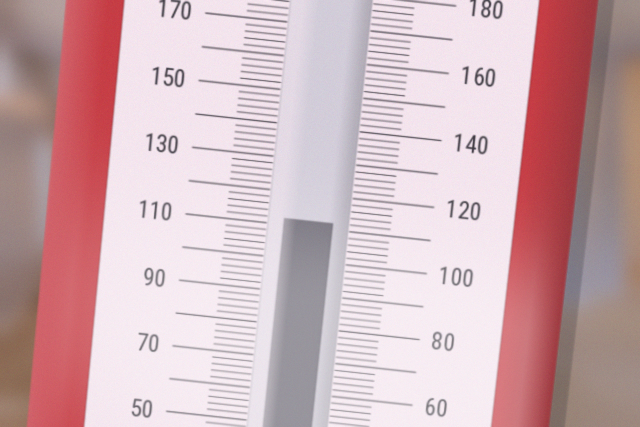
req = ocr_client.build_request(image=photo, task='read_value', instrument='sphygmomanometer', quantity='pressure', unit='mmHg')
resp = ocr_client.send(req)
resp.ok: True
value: 112 mmHg
